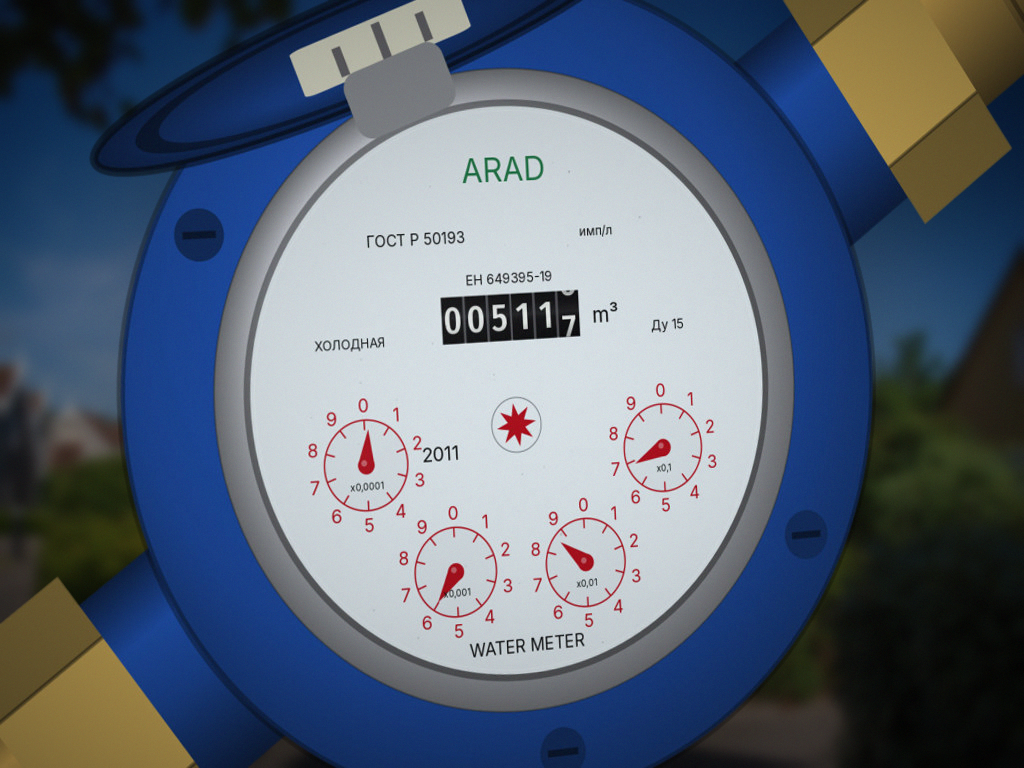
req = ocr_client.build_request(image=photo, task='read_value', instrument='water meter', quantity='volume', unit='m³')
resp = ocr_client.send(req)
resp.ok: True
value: 5116.6860 m³
